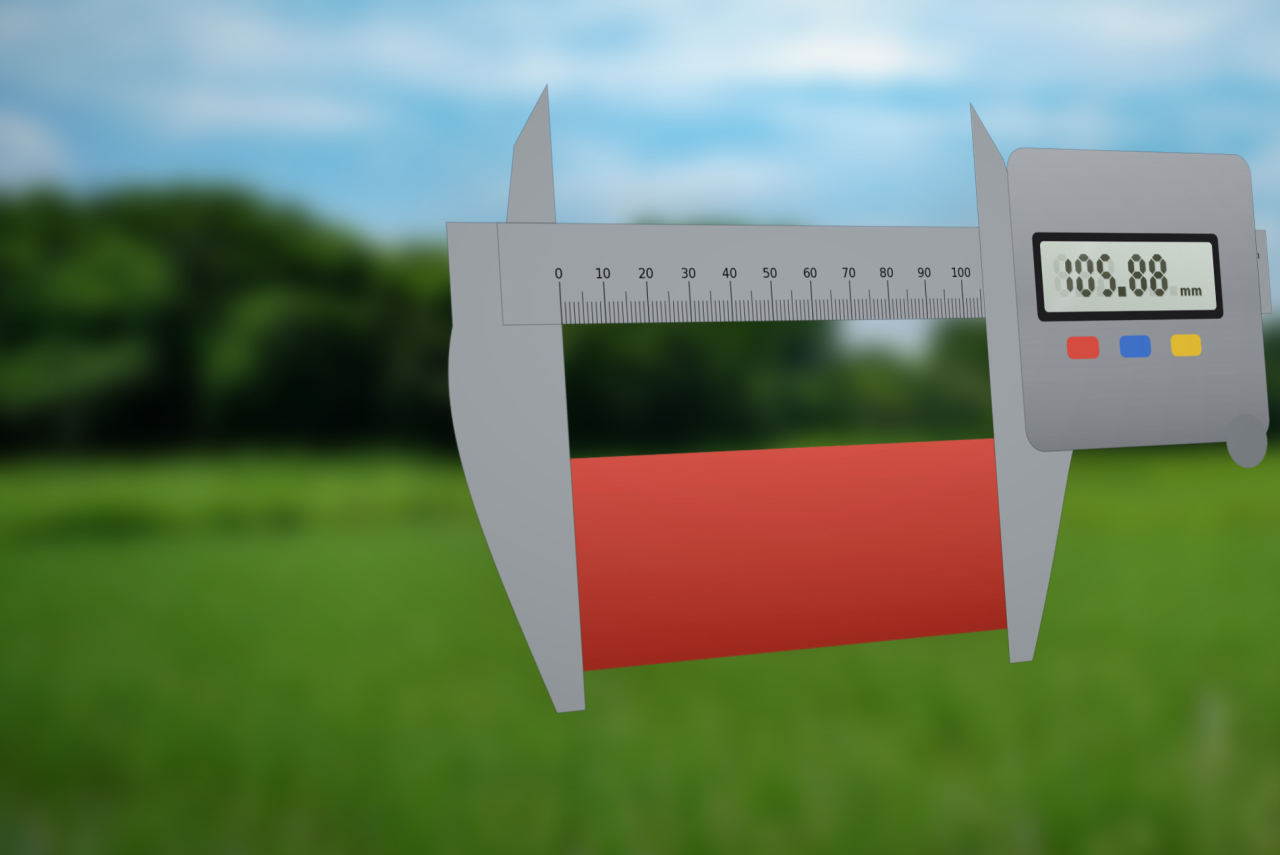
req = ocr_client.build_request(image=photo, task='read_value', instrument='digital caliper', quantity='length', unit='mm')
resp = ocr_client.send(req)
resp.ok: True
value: 105.88 mm
